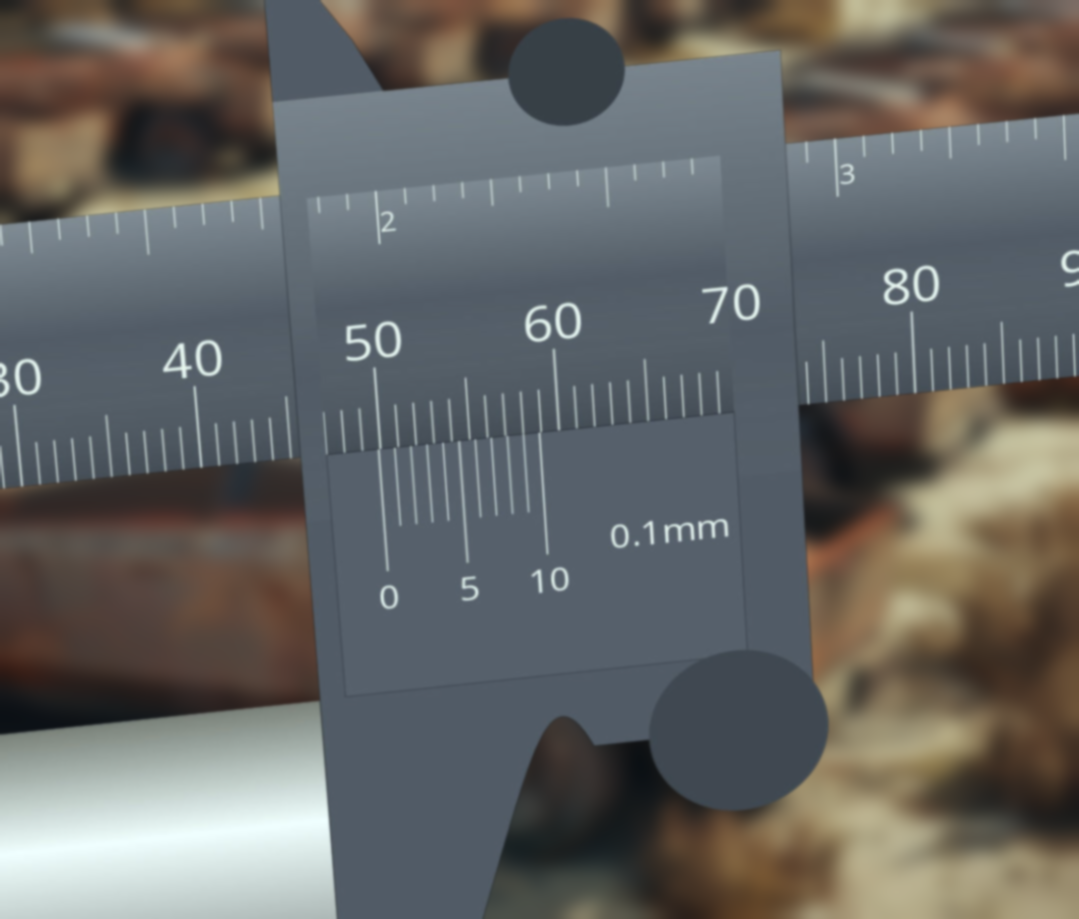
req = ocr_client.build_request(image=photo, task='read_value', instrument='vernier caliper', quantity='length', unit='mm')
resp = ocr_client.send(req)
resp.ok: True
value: 49.9 mm
